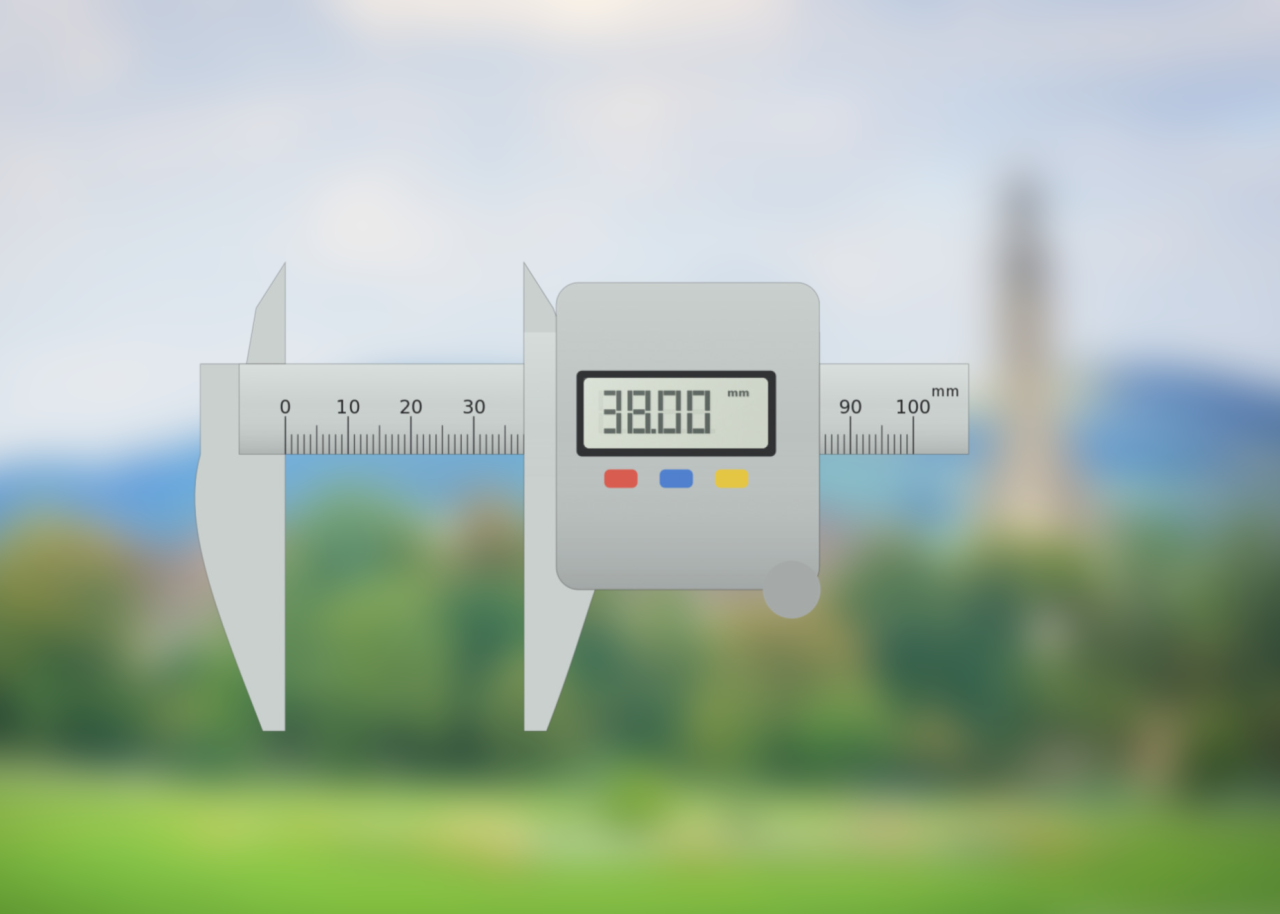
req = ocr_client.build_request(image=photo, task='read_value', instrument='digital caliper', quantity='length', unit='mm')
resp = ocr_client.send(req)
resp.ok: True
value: 38.00 mm
